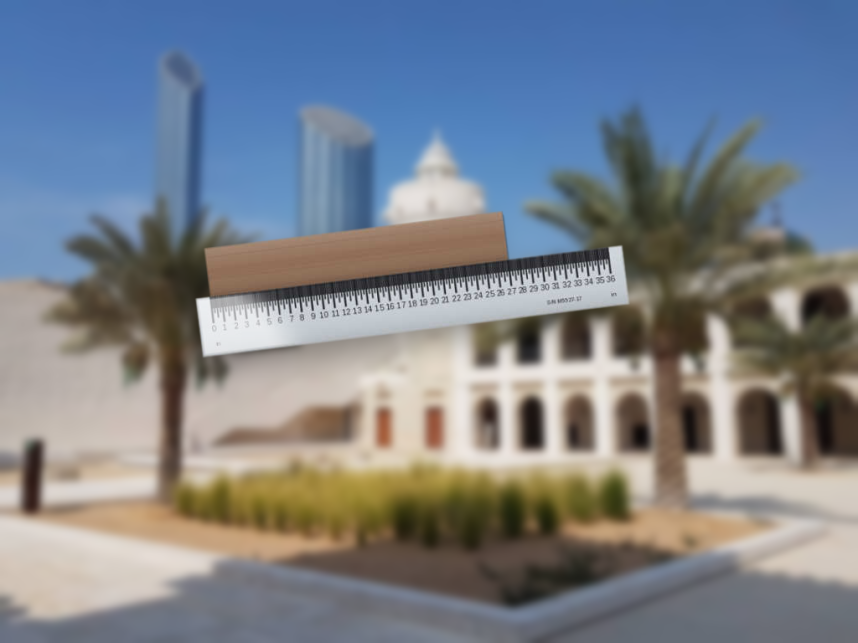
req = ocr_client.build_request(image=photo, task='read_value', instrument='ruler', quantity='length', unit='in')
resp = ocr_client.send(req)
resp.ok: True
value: 27 in
